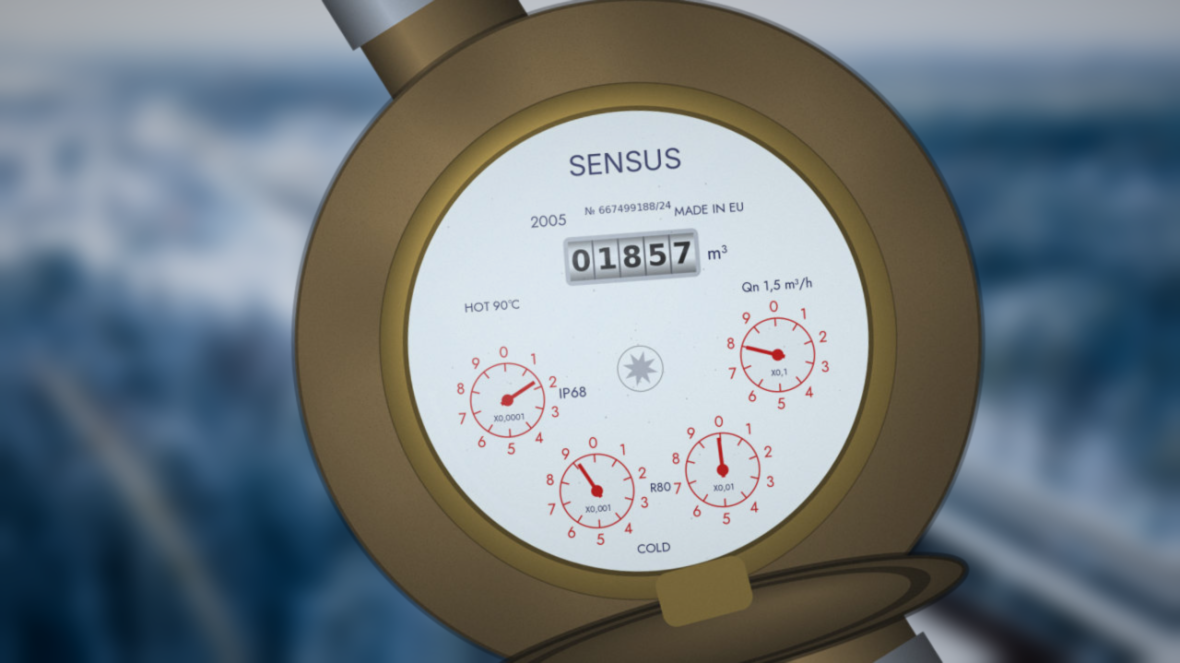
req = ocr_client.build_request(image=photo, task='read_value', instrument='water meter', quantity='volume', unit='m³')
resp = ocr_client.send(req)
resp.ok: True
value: 1857.7991 m³
